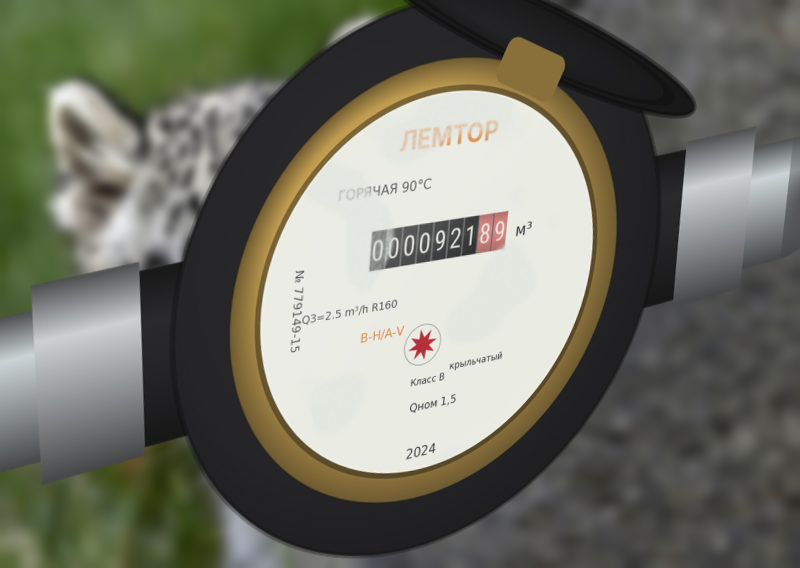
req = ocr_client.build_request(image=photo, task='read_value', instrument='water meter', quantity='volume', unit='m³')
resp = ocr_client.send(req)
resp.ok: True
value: 921.89 m³
